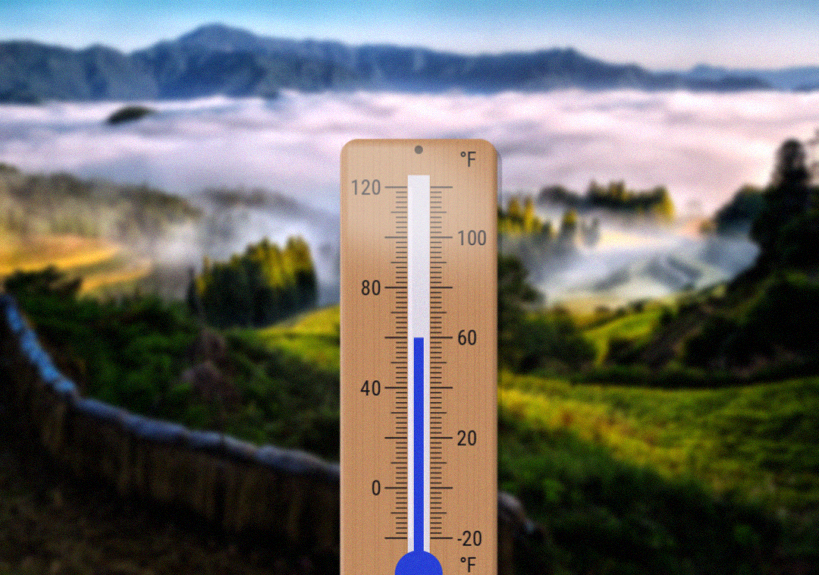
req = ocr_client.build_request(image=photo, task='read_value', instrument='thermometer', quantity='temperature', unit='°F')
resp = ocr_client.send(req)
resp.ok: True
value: 60 °F
